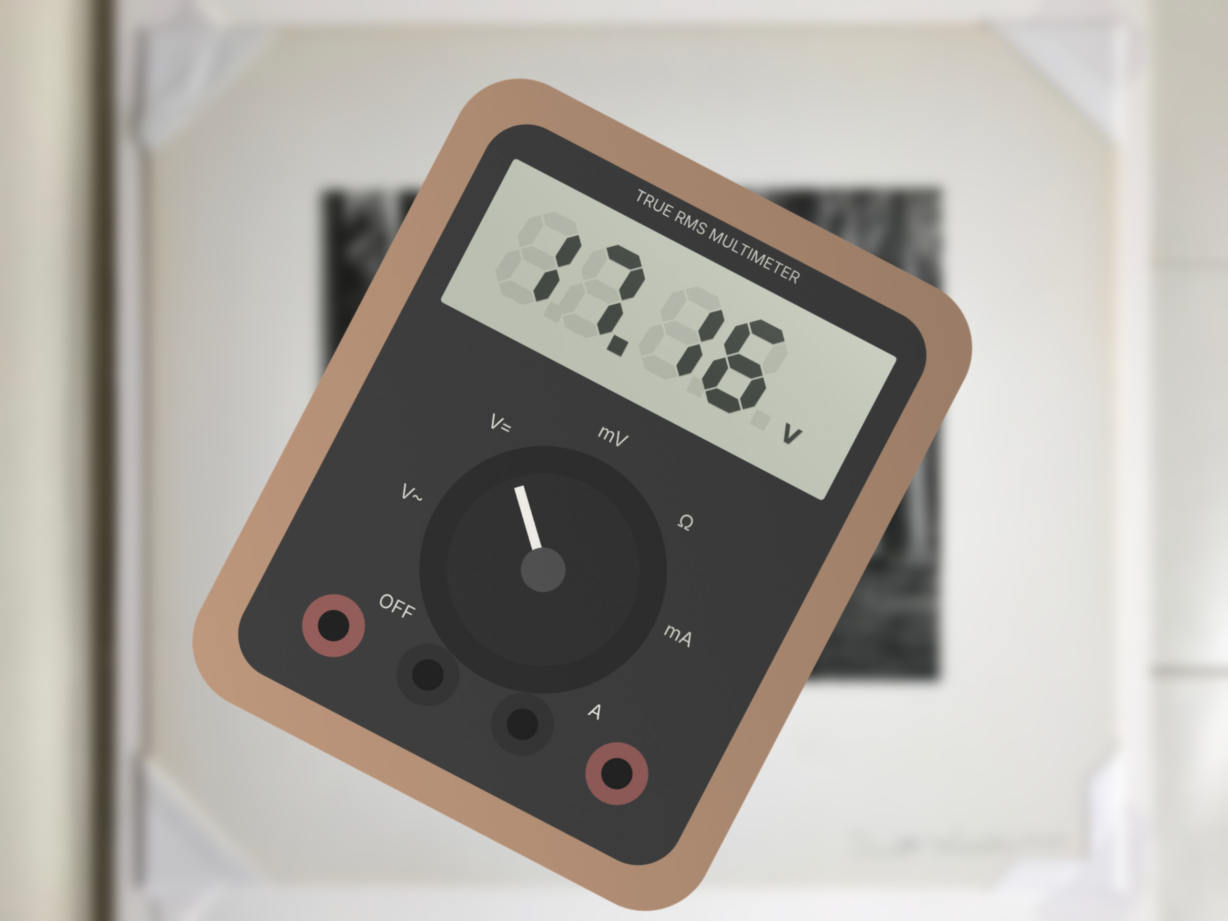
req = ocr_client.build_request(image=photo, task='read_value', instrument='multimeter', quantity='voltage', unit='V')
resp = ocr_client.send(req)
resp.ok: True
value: 17.16 V
